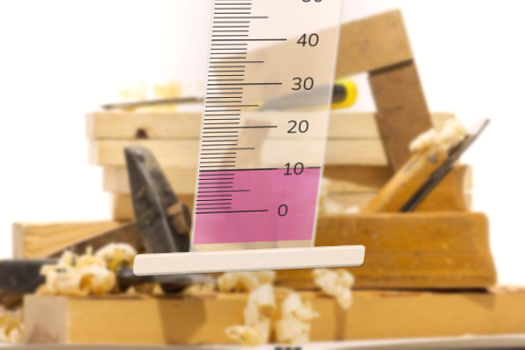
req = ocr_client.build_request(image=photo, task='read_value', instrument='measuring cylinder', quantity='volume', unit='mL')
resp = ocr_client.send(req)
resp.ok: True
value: 10 mL
